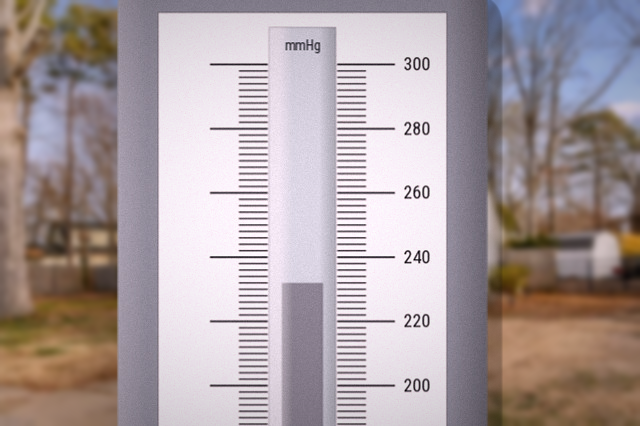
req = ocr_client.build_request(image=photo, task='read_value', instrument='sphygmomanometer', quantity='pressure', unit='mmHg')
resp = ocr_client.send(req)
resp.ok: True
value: 232 mmHg
